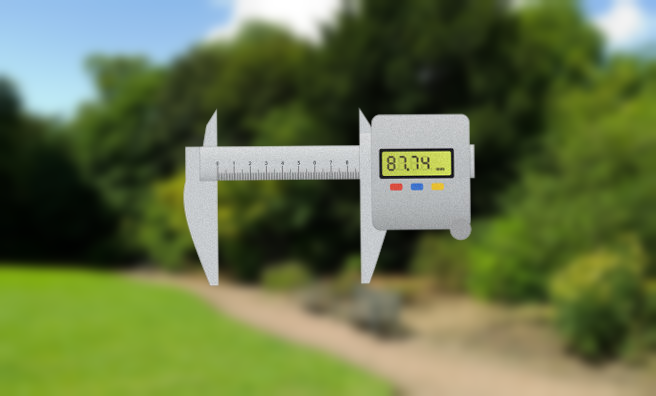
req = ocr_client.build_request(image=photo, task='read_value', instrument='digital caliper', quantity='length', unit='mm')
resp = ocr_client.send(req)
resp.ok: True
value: 87.74 mm
